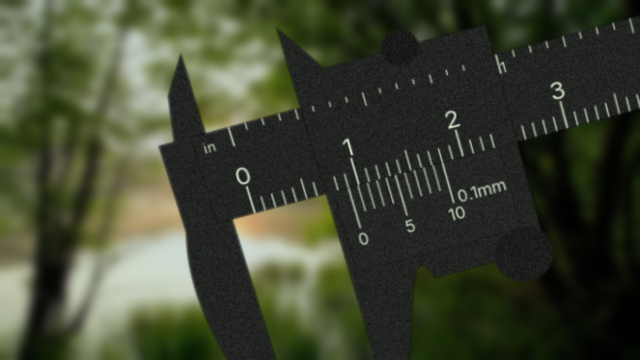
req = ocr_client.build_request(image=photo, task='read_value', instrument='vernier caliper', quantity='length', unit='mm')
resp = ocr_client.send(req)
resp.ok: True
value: 9.0 mm
